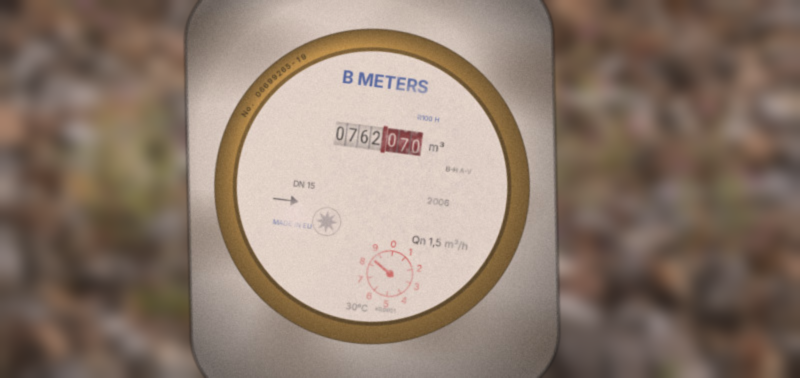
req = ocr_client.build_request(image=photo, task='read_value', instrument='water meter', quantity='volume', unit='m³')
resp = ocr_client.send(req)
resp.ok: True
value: 762.0698 m³
